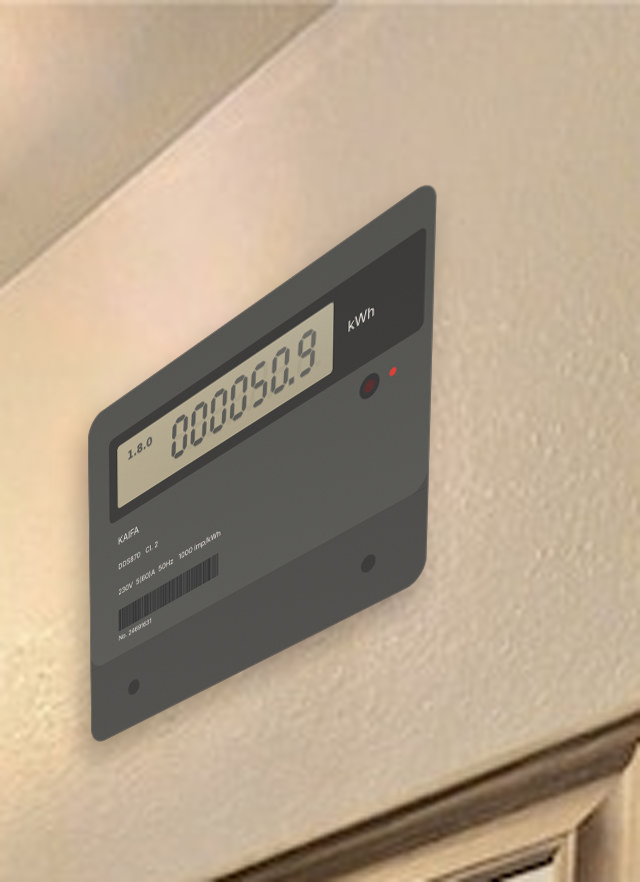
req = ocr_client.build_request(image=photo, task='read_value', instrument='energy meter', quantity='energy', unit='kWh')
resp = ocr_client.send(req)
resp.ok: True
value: 50.9 kWh
